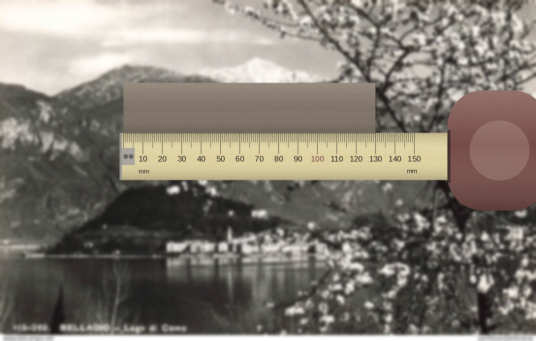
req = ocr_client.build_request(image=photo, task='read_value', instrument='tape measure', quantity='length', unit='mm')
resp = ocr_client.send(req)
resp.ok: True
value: 130 mm
